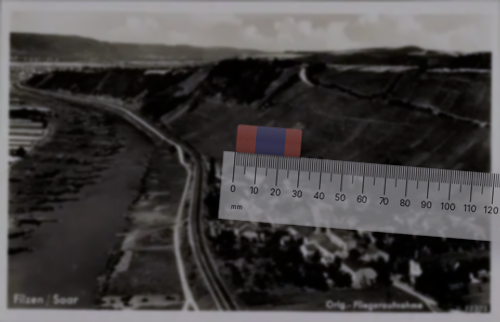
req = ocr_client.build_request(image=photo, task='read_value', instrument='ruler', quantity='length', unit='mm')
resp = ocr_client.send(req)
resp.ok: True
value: 30 mm
